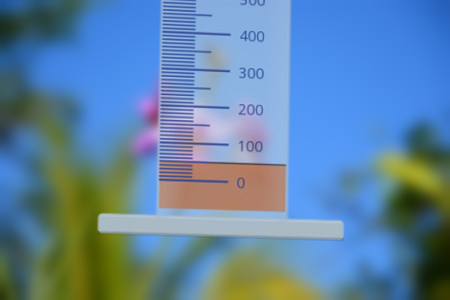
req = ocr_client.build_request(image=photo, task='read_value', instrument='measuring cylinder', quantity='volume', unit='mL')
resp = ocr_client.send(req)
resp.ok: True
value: 50 mL
